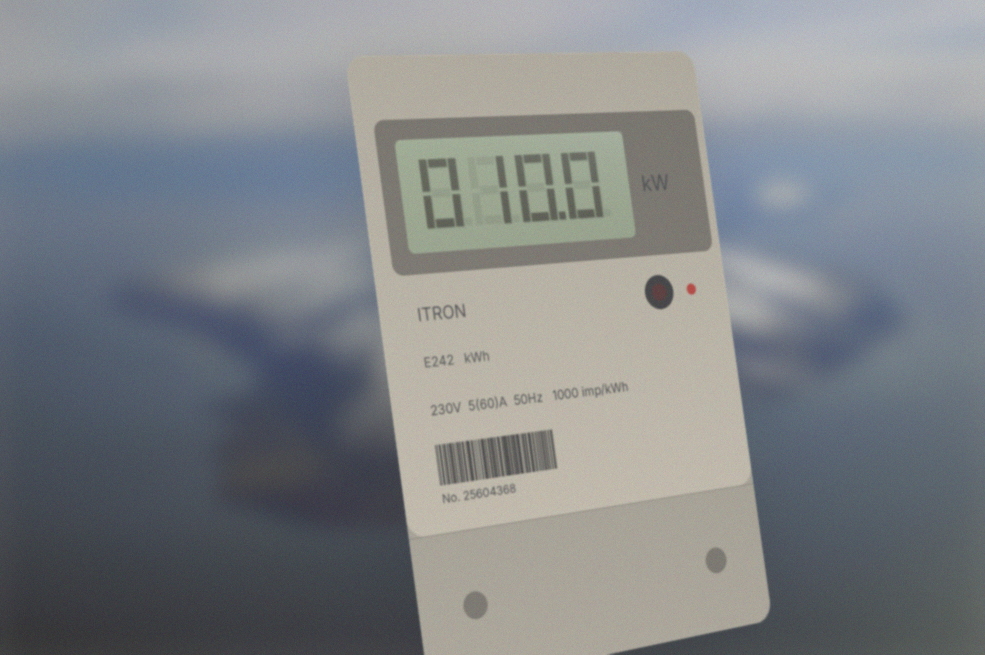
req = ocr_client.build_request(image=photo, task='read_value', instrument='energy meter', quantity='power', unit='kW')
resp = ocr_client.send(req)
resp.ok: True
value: 10.0 kW
